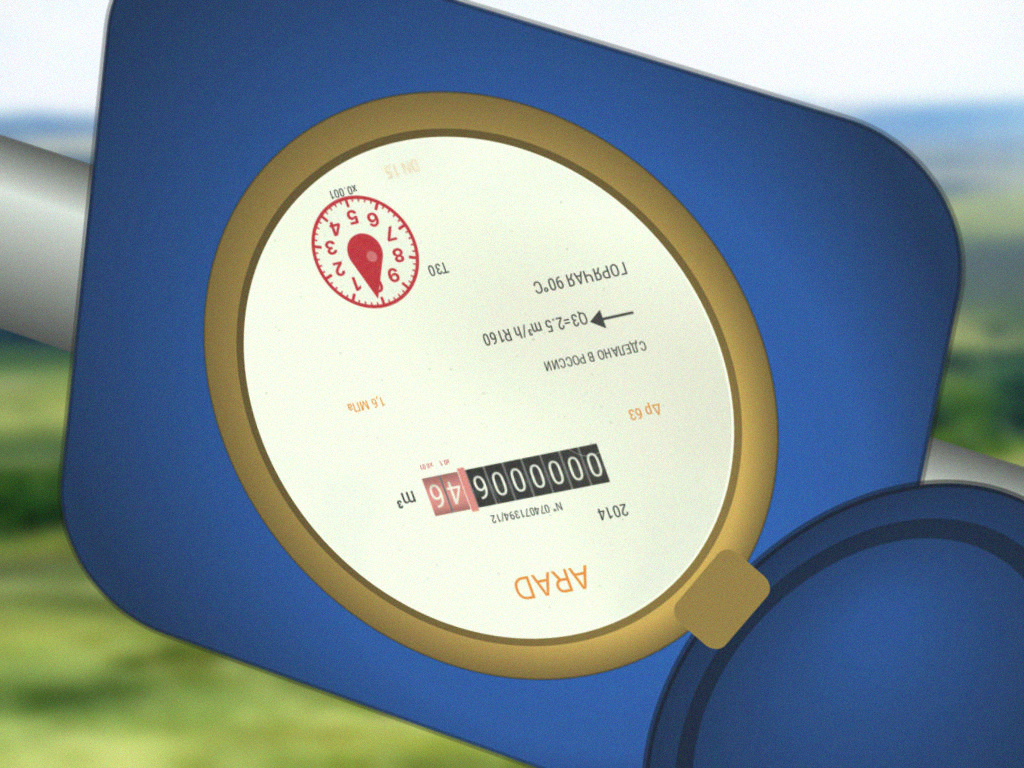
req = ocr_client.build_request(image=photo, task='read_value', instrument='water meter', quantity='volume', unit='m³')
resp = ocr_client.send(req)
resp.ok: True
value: 6.460 m³
